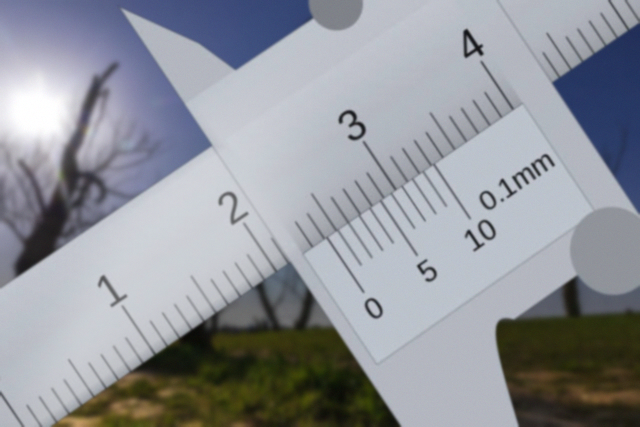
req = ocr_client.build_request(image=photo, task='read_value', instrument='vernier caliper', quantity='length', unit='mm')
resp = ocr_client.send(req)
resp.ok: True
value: 24.2 mm
